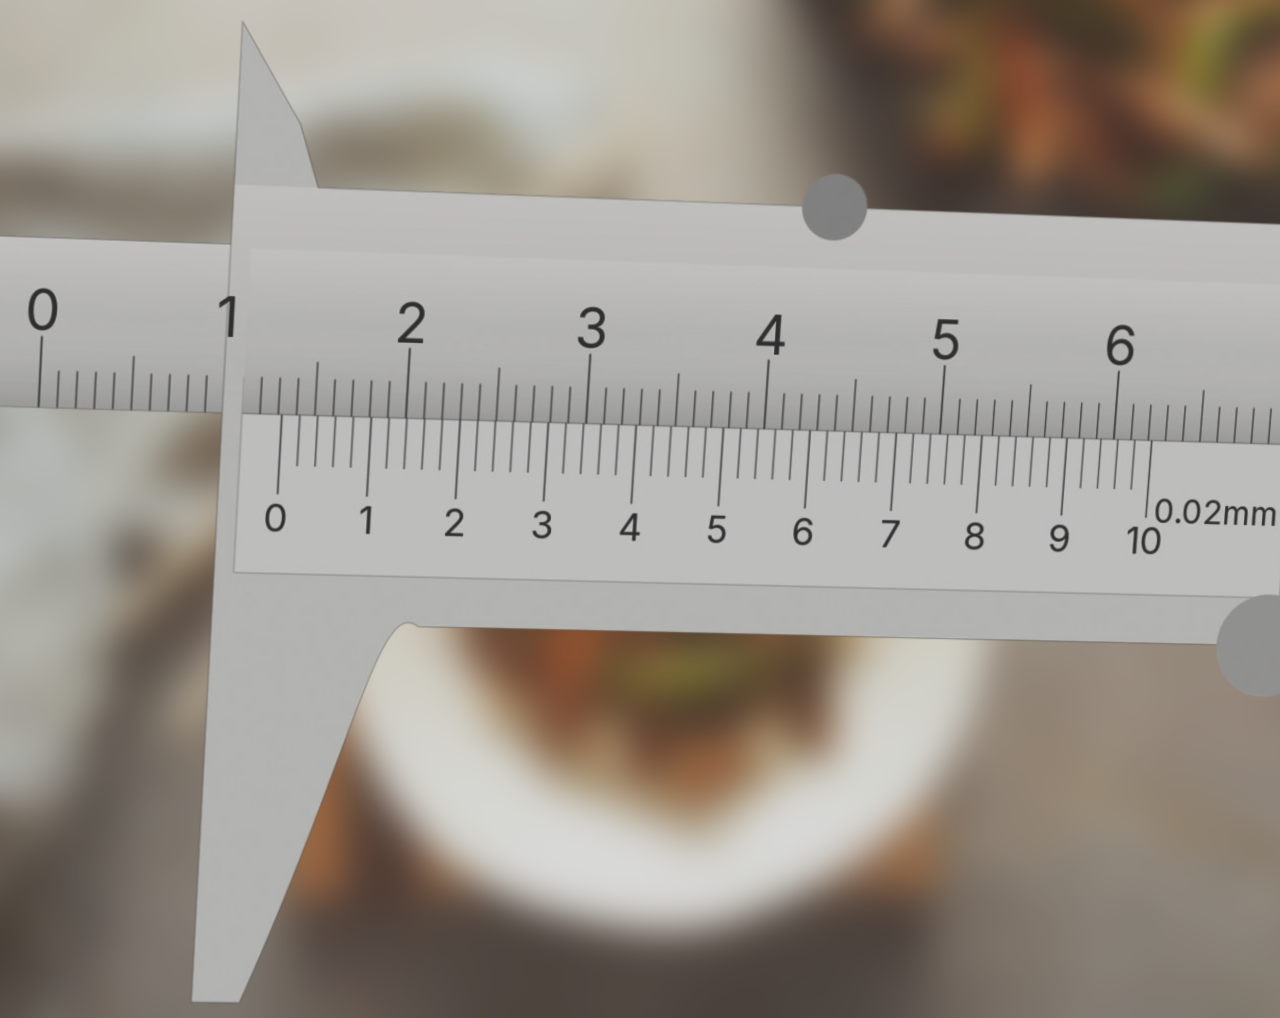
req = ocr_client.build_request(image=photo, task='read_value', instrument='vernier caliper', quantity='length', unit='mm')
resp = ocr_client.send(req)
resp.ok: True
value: 13.2 mm
